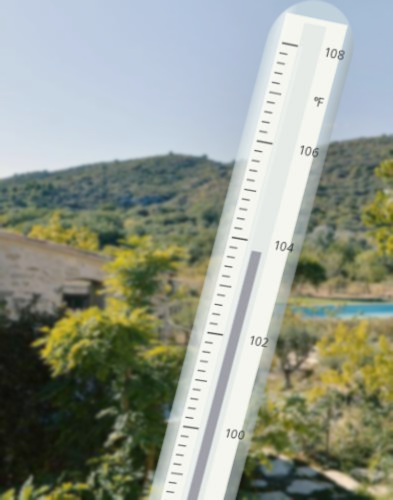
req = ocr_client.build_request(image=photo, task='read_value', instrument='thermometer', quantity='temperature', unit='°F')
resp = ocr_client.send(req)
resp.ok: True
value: 103.8 °F
